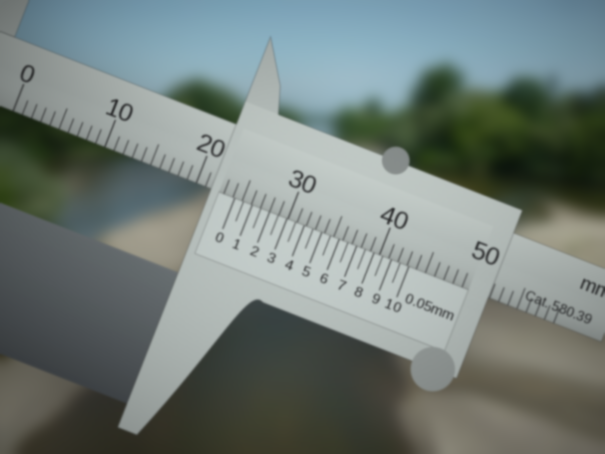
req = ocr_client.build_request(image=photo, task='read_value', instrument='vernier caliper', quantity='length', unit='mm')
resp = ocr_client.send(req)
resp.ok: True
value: 24.2 mm
